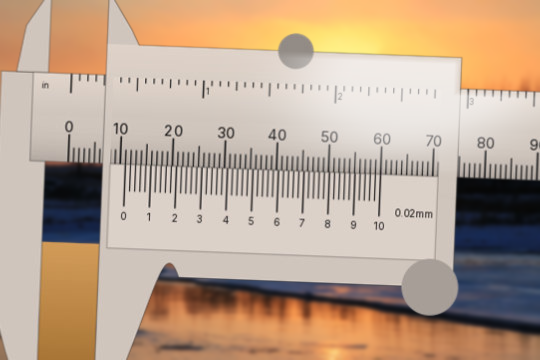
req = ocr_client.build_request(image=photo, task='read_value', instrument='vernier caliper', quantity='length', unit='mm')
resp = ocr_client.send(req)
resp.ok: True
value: 11.0 mm
